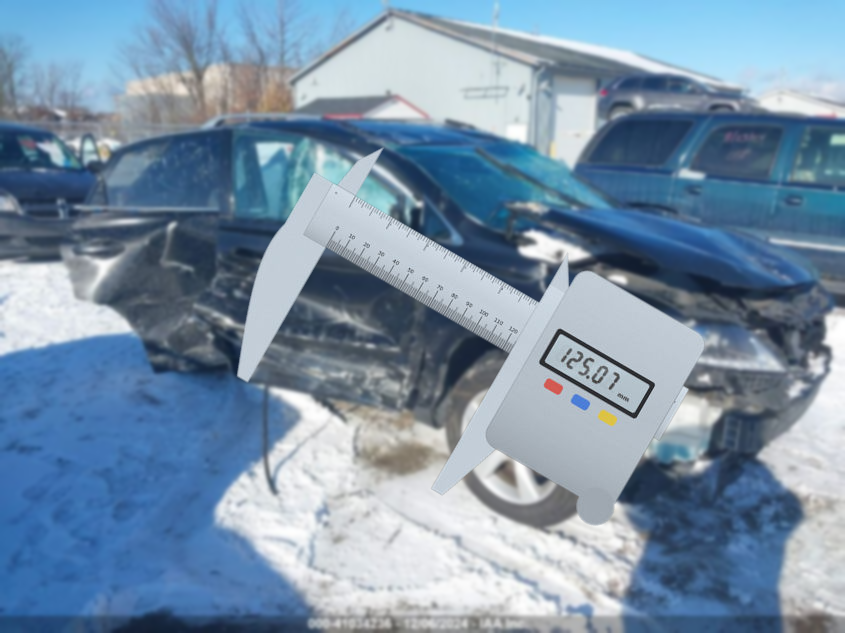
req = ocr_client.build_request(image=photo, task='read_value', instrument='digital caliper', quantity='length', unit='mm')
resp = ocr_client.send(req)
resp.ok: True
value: 125.07 mm
